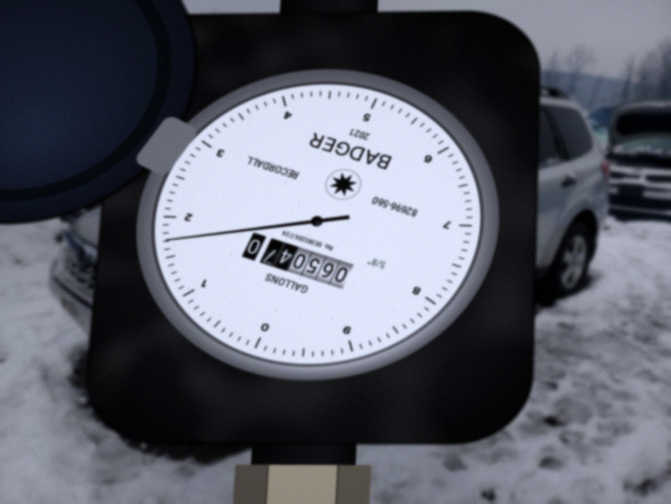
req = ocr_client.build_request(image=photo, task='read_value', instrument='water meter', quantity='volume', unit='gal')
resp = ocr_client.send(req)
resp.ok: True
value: 650471.7 gal
